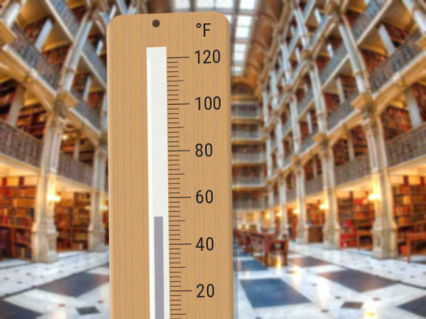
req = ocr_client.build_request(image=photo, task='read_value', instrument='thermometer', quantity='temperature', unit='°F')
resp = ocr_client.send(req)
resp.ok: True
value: 52 °F
